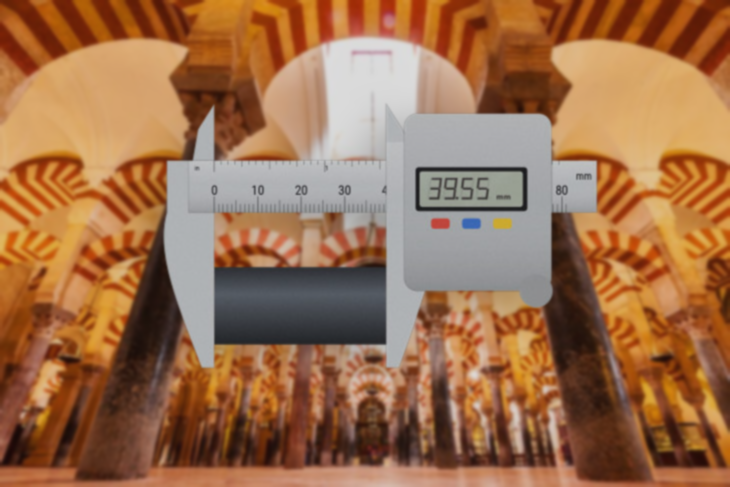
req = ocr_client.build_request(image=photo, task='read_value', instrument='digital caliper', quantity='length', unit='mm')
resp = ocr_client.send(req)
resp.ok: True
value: 39.55 mm
